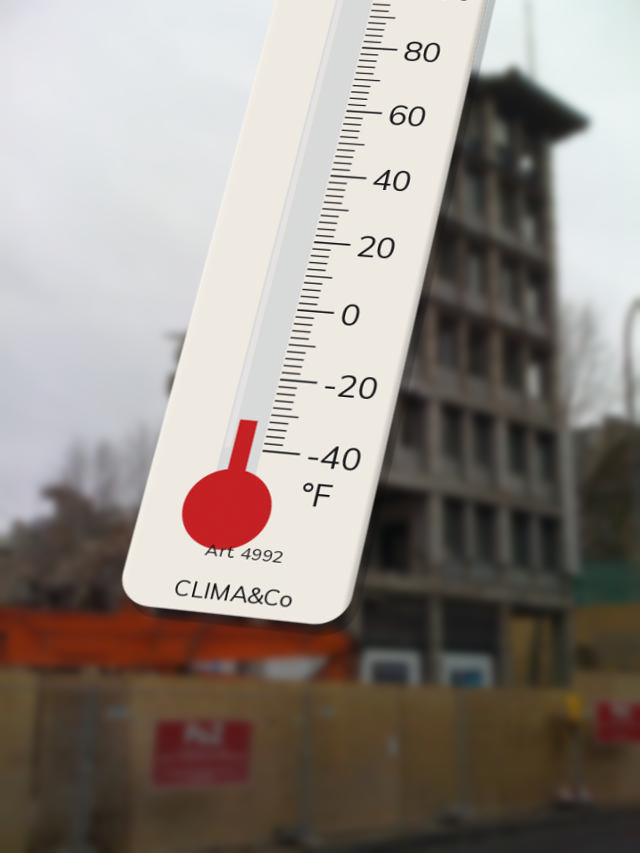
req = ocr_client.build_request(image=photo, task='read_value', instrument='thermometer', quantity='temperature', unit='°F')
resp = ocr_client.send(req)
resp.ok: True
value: -32 °F
